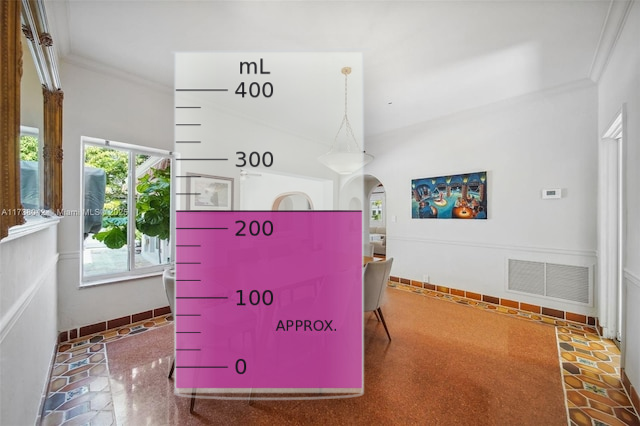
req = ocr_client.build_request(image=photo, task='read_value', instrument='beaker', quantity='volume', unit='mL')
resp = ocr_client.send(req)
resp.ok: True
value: 225 mL
